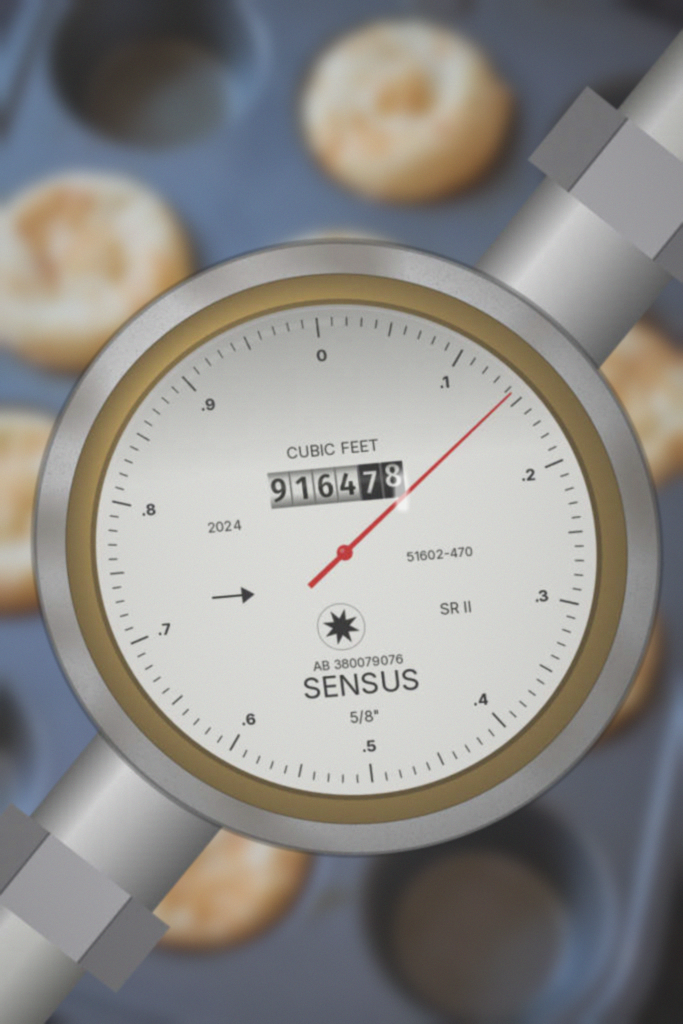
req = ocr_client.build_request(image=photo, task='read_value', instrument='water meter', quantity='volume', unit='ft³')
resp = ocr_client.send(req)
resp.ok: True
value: 916478.14 ft³
